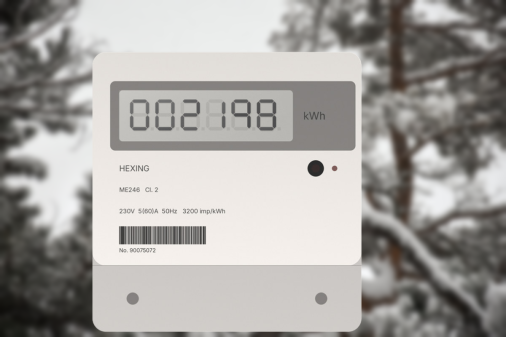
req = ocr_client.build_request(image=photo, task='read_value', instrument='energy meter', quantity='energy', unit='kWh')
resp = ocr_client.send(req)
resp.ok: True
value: 2198 kWh
